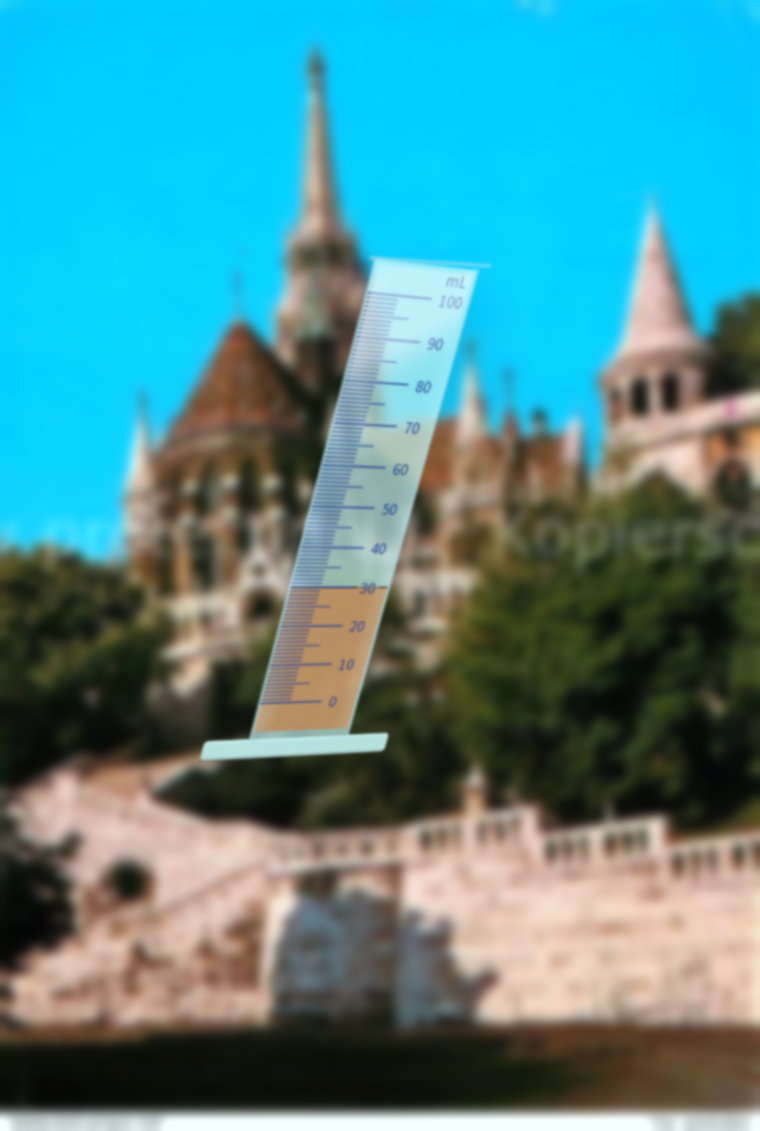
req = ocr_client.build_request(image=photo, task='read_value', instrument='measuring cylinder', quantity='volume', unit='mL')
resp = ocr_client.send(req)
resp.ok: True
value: 30 mL
